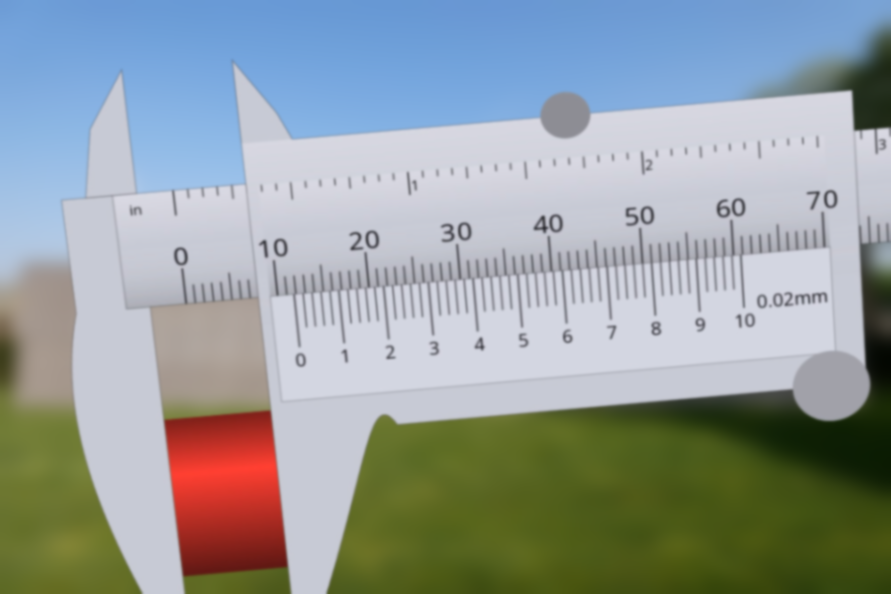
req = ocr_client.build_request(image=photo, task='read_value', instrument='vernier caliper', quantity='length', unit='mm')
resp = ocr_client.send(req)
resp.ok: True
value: 11.8 mm
